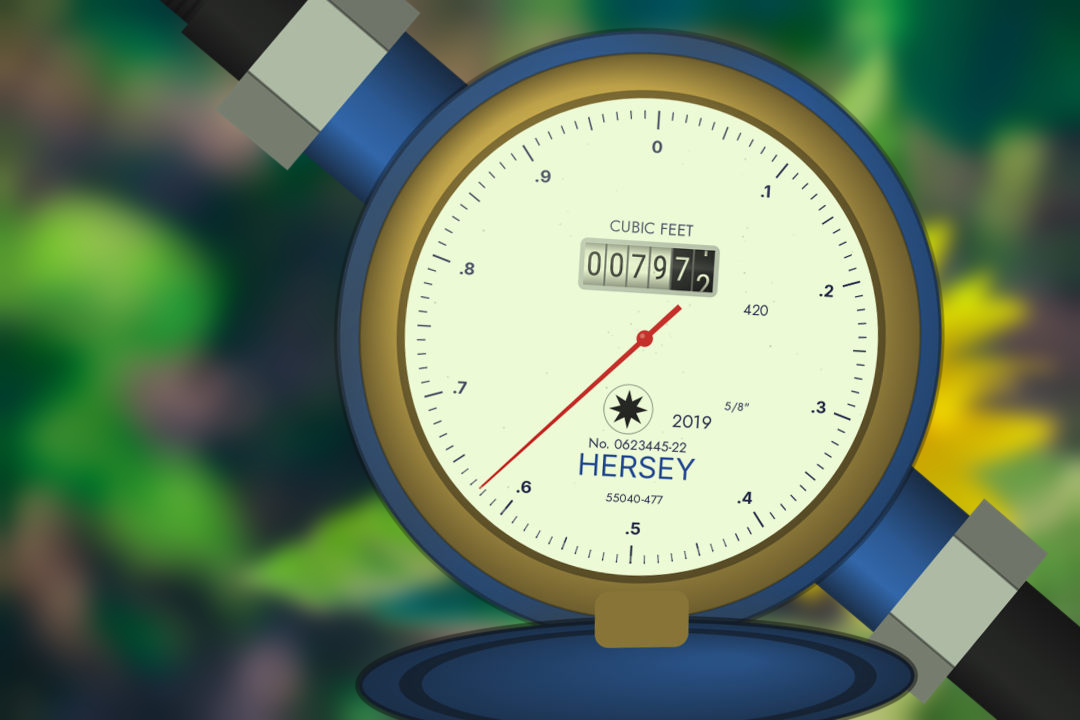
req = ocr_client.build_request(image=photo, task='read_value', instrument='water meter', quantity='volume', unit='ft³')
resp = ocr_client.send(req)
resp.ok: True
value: 7971.62 ft³
